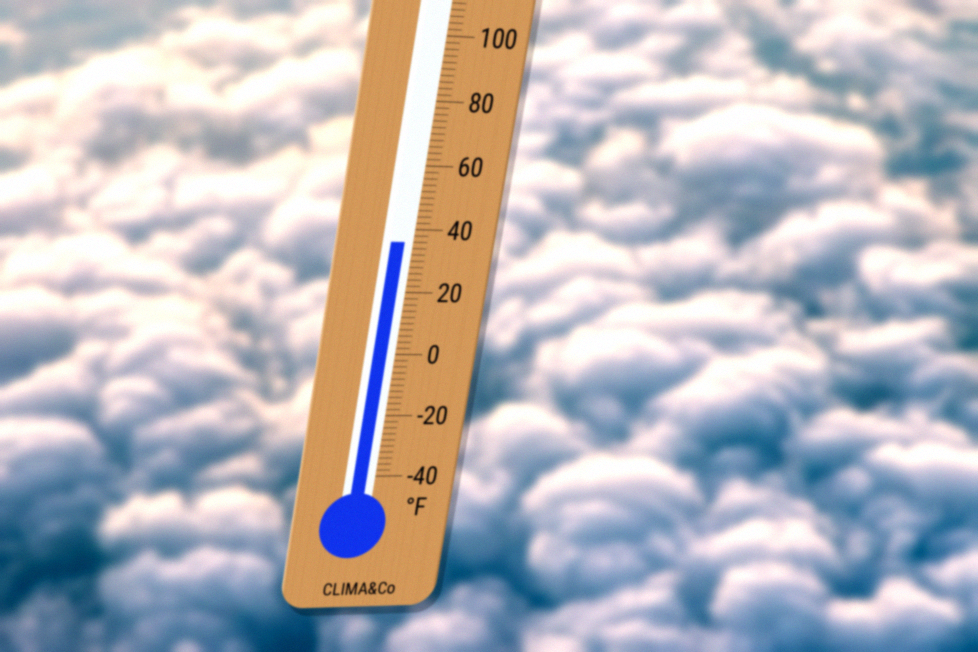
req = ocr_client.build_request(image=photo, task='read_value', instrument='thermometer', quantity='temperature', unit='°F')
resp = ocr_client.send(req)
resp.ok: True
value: 36 °F
